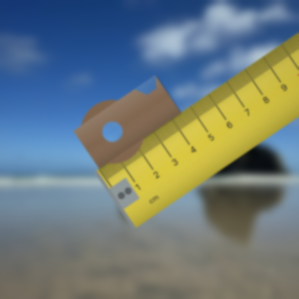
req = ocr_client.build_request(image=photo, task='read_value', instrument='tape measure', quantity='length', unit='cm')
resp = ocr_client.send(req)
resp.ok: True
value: 4.5 cm
